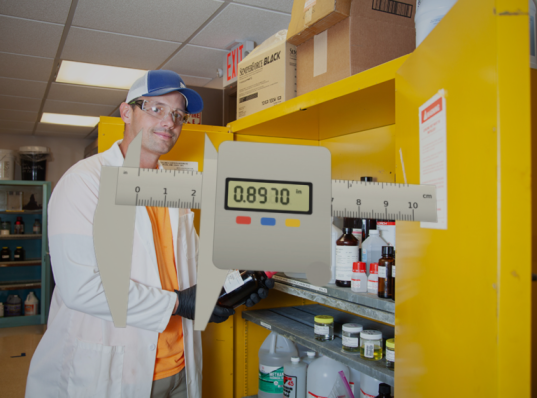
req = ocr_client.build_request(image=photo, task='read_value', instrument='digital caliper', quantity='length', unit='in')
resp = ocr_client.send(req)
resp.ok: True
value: 0.8970 in
